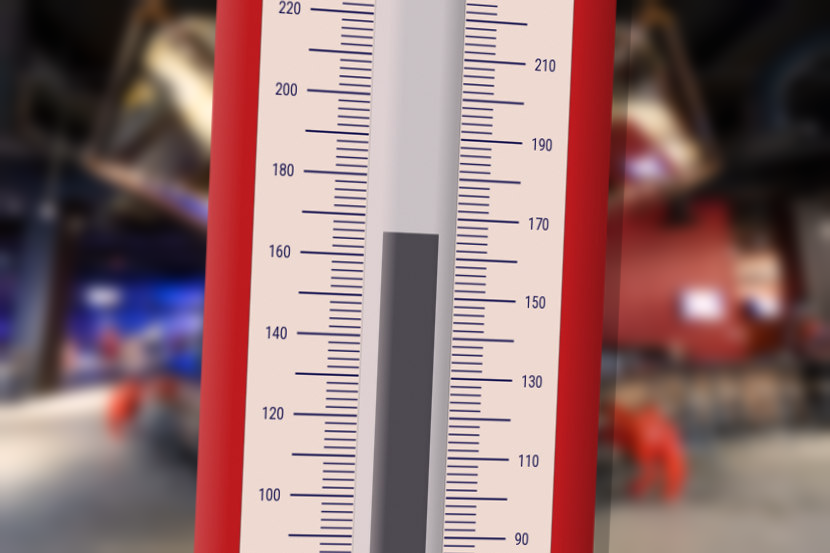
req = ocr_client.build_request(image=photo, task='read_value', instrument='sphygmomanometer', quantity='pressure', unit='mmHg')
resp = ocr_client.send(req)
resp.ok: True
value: 166 mmHg
